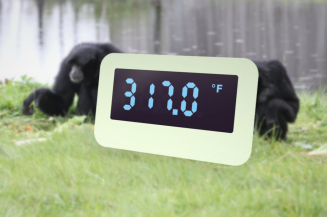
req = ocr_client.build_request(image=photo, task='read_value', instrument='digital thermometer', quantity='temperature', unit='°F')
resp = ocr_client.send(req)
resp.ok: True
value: 317.0 °F
